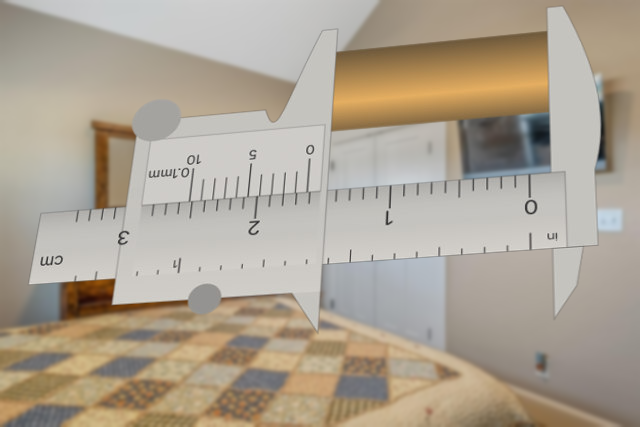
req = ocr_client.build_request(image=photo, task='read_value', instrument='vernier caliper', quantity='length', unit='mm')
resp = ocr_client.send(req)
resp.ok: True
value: 16.2 mm
